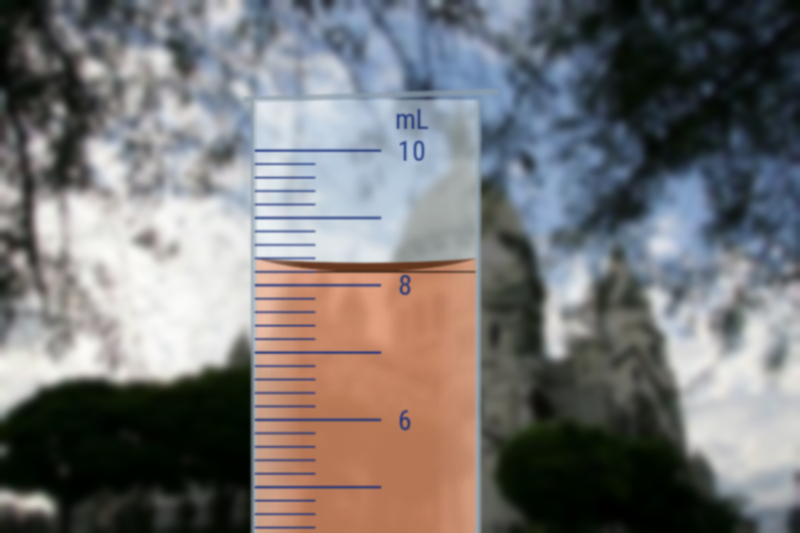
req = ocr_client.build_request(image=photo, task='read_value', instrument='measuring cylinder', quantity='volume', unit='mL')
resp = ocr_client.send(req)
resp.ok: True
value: 8.2 mL
